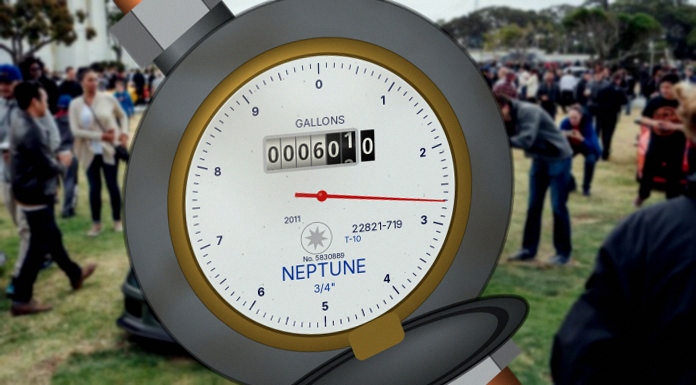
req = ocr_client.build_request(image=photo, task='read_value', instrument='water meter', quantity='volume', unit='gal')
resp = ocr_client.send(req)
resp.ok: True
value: 6012.7 gal
